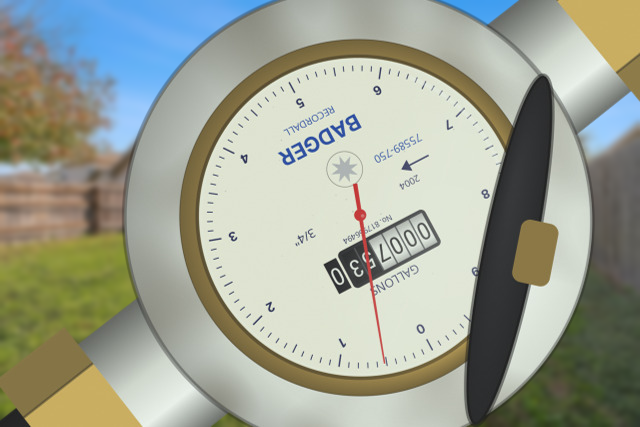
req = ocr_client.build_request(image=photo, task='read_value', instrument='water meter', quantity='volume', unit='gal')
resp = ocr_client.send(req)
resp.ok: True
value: 7530.5 gal
